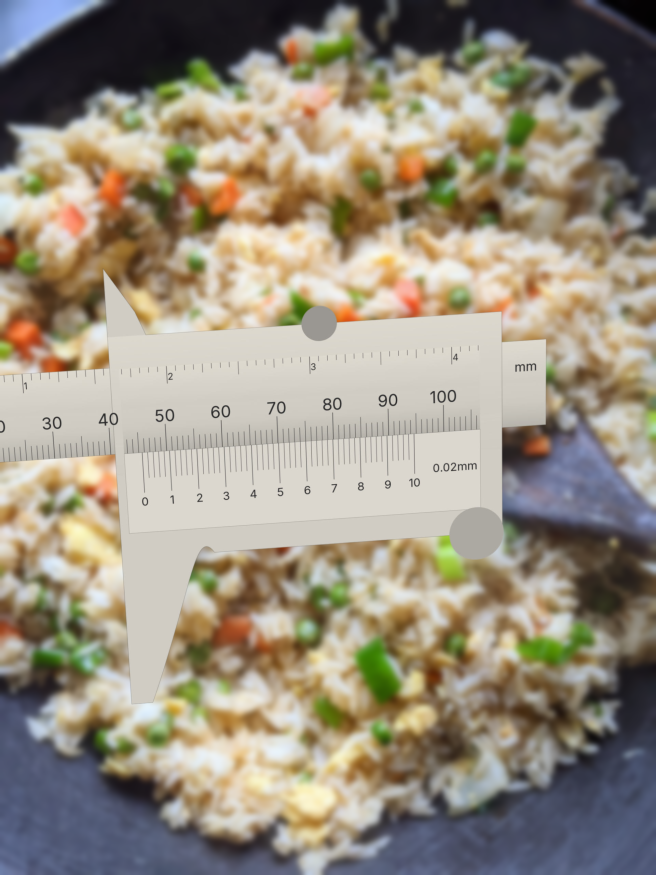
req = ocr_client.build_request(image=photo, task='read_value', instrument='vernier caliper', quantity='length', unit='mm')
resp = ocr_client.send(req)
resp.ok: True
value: 45.6 mm
